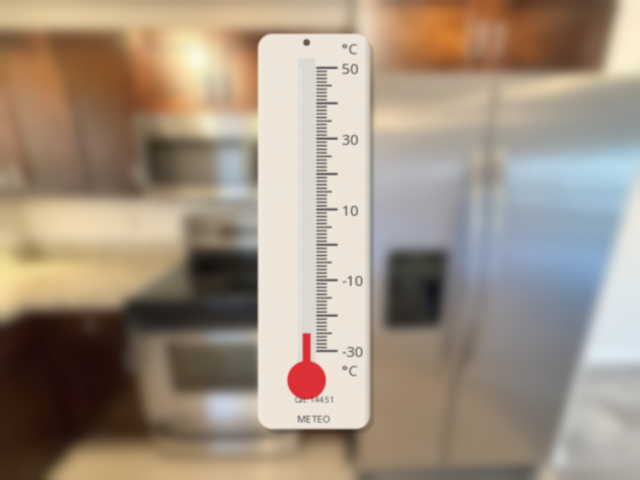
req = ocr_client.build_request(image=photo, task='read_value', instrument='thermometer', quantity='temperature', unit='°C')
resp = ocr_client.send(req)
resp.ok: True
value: -25 °C
